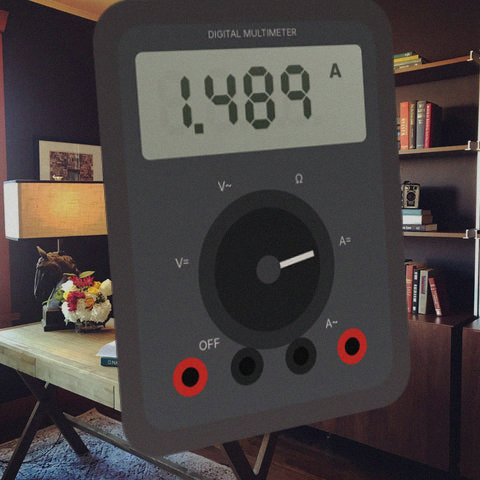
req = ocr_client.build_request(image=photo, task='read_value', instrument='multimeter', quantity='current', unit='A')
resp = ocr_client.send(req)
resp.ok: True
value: 1.489 A
